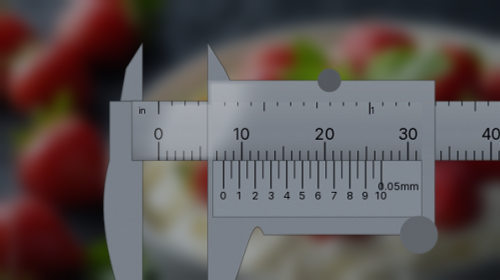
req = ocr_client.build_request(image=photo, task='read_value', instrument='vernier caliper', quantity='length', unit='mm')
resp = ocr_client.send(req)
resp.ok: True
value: 7.8 mm
